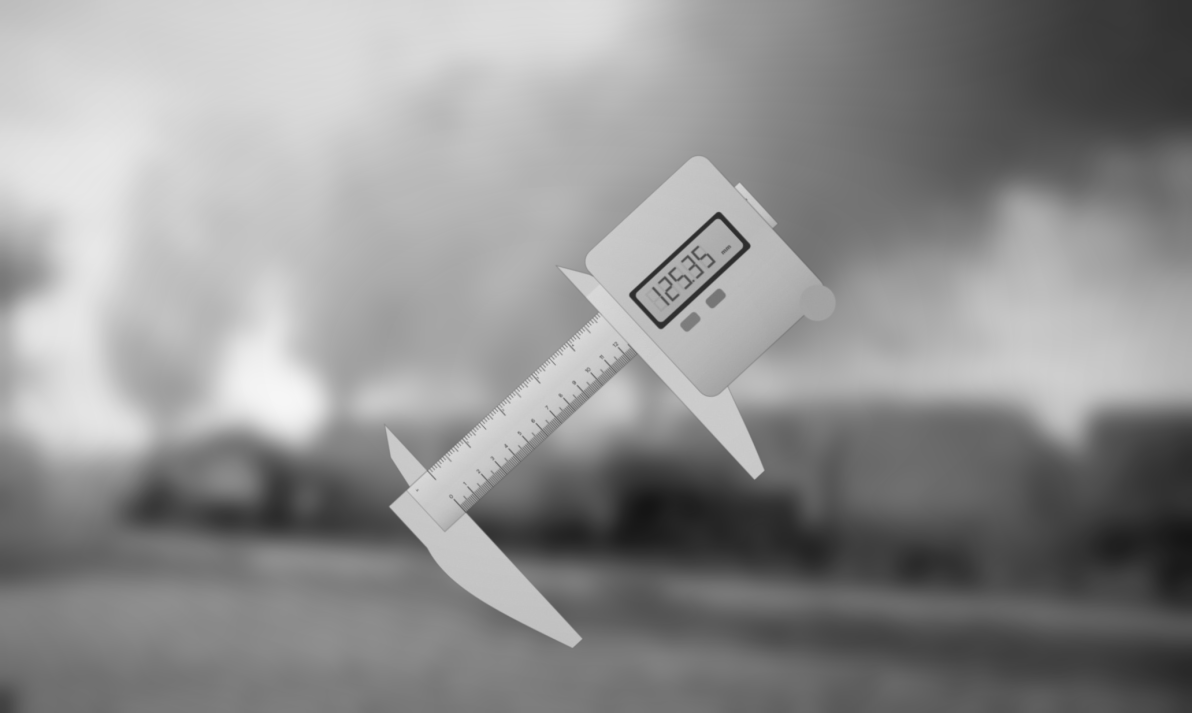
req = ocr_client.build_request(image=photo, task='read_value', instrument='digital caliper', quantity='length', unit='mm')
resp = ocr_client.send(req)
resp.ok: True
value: 125.35 mm
